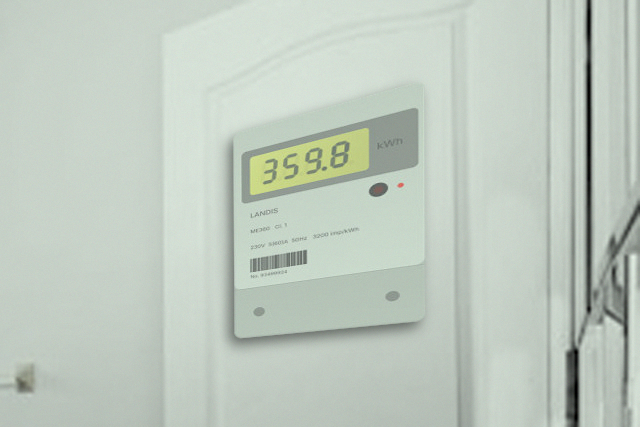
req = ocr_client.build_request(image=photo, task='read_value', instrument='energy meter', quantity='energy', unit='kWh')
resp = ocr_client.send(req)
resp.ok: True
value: 359.8 kWh
